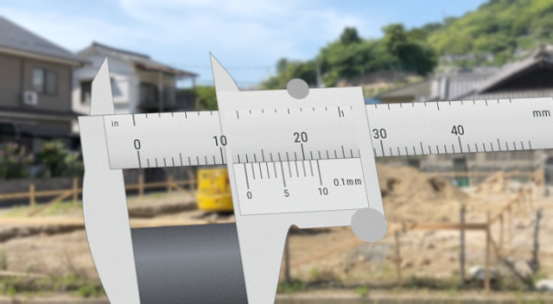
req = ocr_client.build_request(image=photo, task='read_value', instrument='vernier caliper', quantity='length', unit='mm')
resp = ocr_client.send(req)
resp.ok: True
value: 12.6 mm
